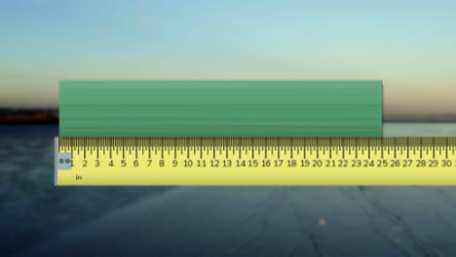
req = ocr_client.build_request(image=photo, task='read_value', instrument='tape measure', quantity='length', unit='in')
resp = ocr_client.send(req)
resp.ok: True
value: 25 in
